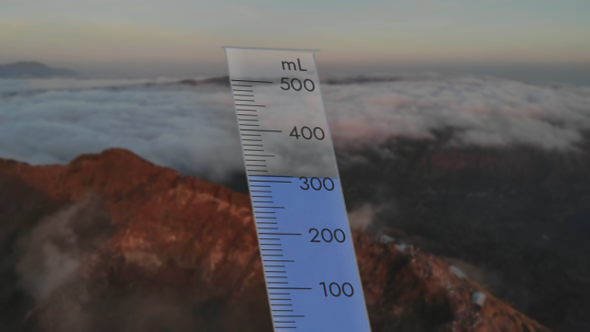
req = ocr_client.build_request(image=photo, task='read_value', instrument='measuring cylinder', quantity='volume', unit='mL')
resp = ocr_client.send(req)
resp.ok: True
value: 310 mL
